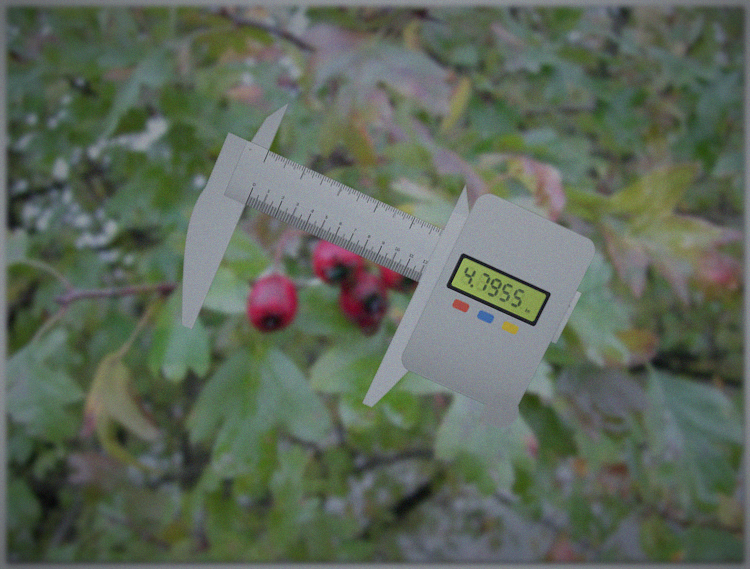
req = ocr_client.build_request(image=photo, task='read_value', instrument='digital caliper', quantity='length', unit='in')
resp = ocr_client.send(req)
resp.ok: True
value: 4.7955 in
